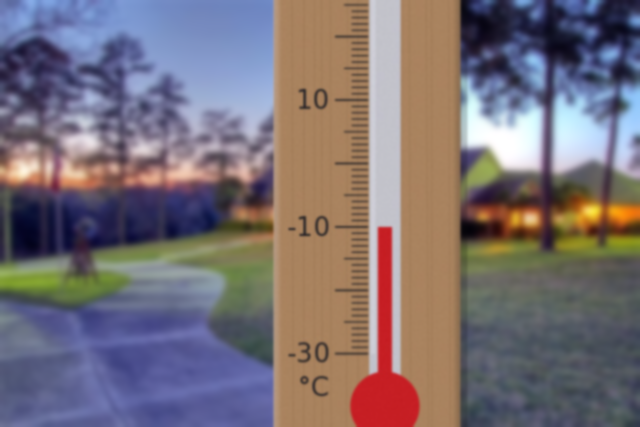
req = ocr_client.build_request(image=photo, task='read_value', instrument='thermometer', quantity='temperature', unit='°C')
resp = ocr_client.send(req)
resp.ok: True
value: -10 °C
